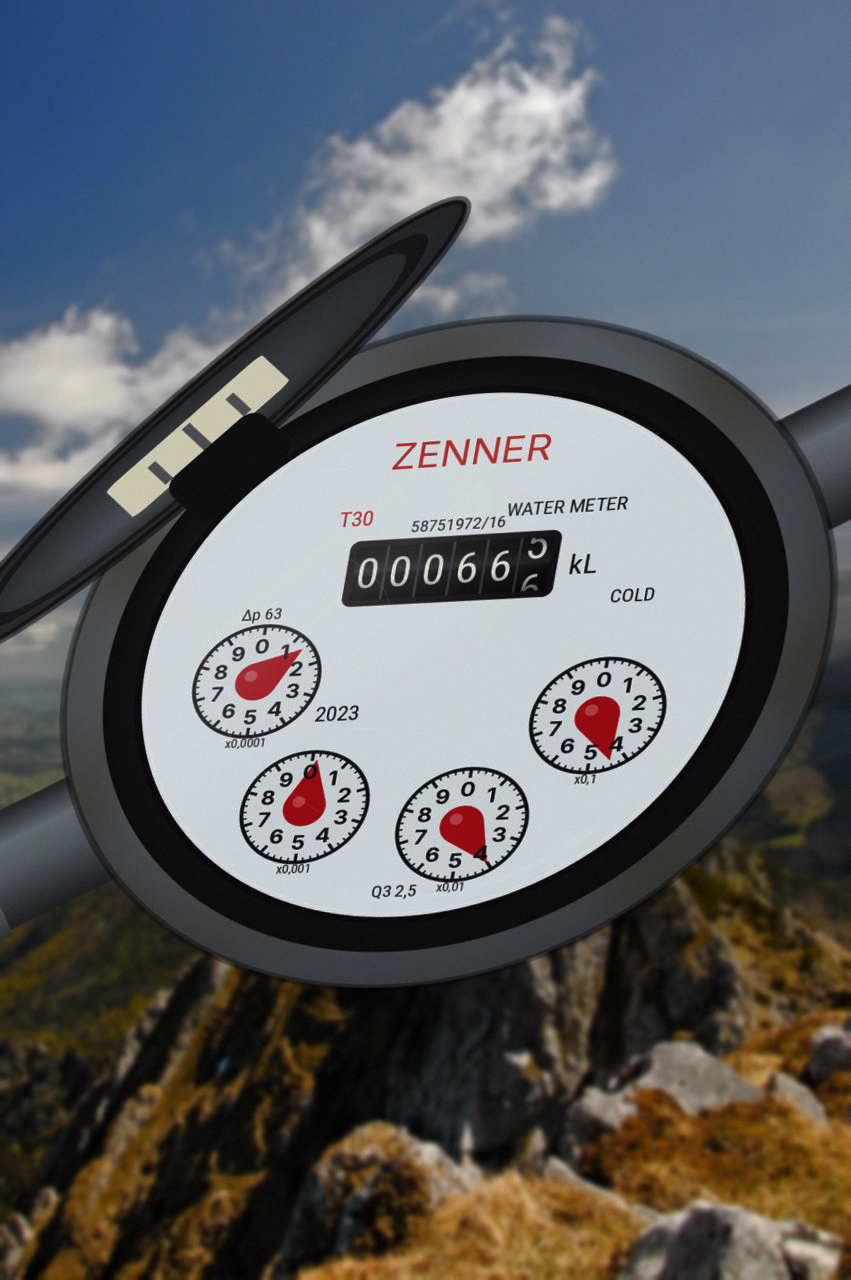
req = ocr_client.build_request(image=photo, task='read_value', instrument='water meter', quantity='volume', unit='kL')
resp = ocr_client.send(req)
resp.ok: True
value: 665.4401 kL
